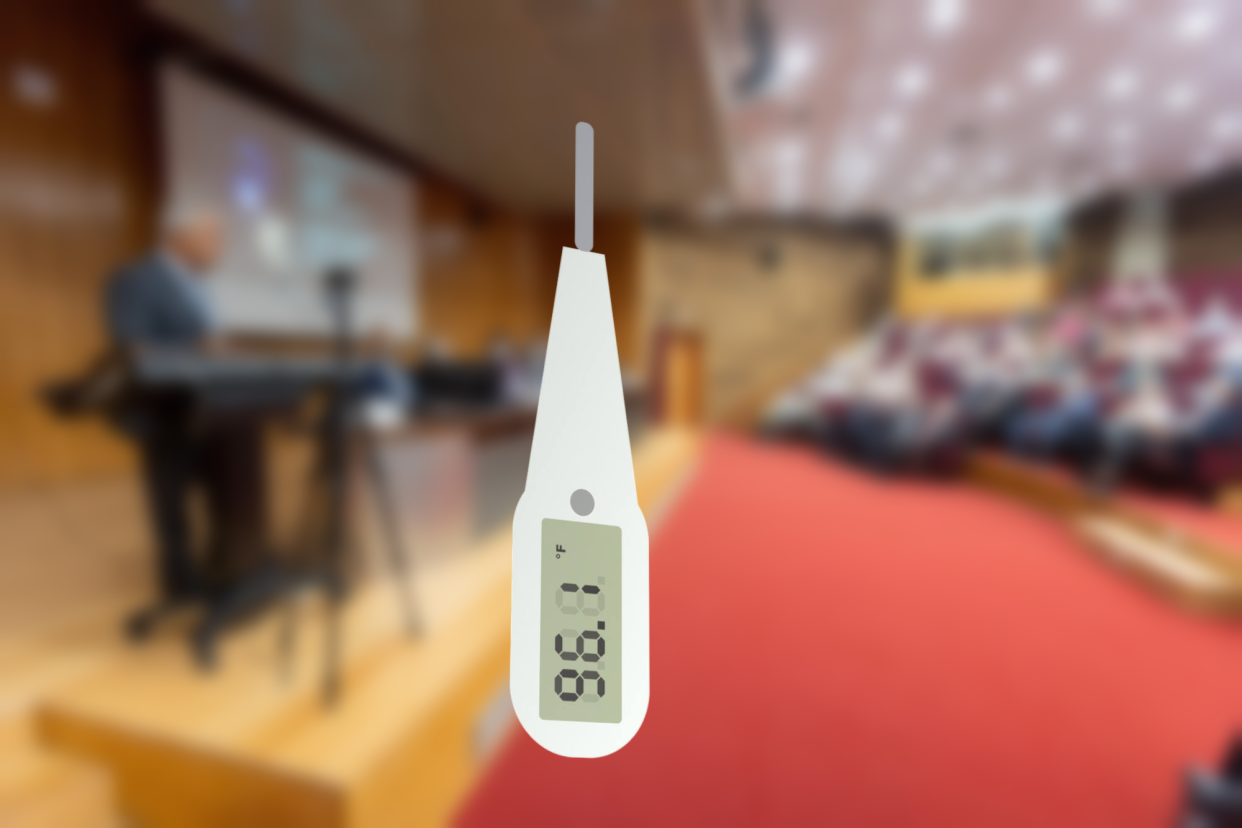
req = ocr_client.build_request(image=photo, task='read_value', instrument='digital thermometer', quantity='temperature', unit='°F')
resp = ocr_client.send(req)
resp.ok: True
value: 96.1 °F
